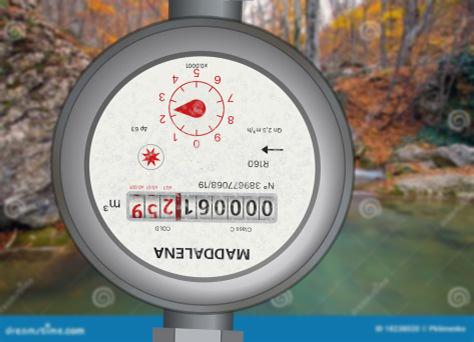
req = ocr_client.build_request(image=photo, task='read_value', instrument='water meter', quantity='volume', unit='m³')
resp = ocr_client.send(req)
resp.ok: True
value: 61.2592 m³
